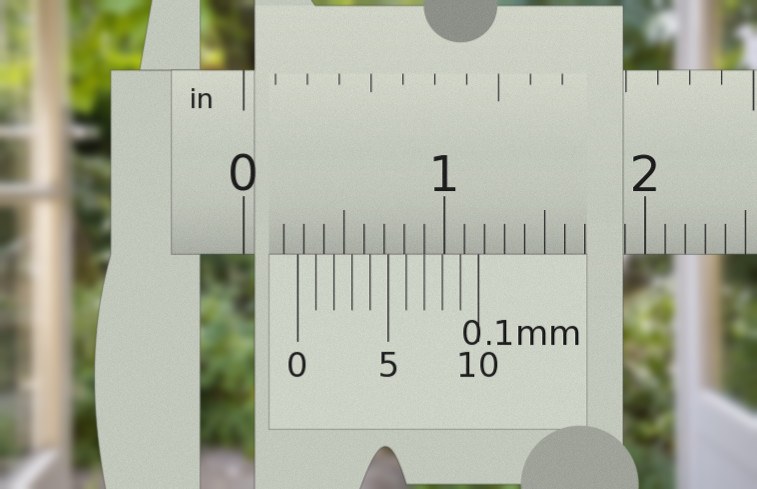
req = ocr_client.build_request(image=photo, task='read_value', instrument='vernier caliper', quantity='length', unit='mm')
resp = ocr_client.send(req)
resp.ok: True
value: 2.7 mm
